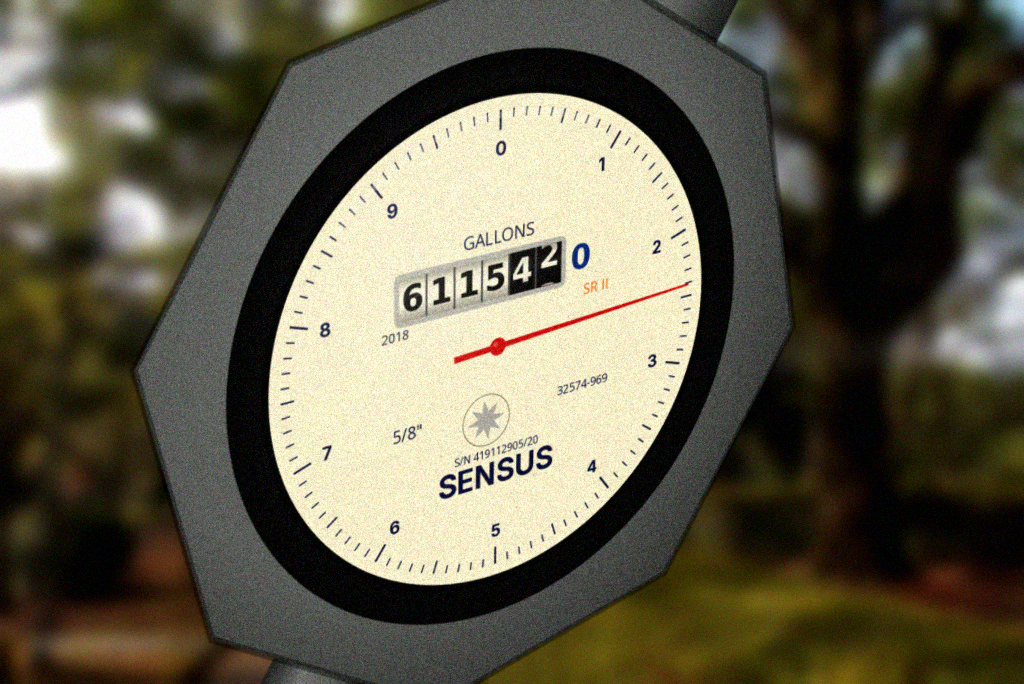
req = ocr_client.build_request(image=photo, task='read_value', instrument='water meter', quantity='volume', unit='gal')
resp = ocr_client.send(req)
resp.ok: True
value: 6115422.4 gal
